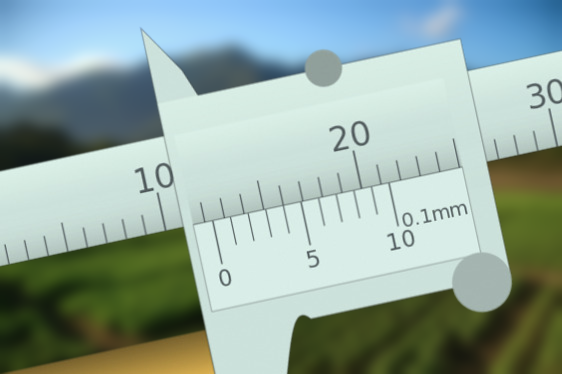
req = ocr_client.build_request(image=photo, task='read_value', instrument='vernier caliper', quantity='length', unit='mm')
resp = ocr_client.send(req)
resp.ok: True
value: 12.4 mm
